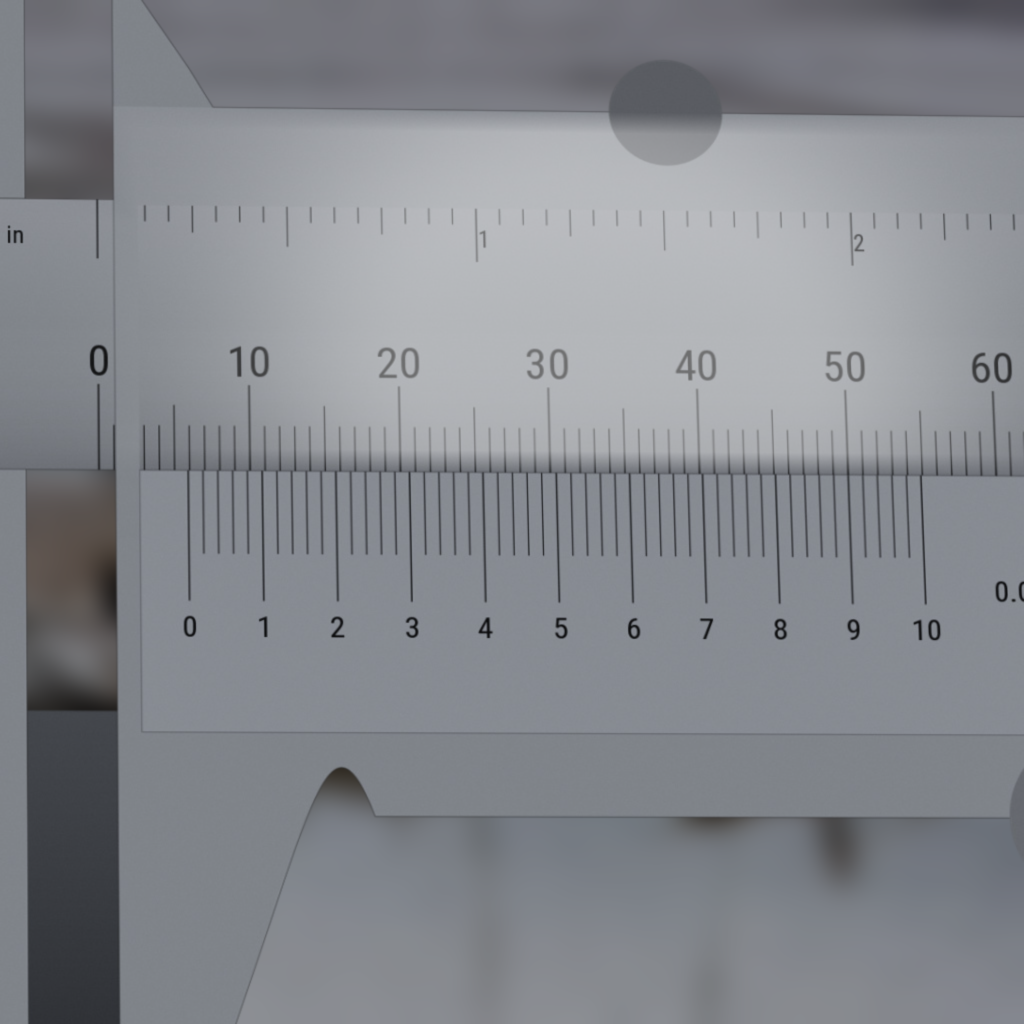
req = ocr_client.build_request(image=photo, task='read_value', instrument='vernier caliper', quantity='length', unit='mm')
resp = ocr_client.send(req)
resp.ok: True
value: 5.9 mm
